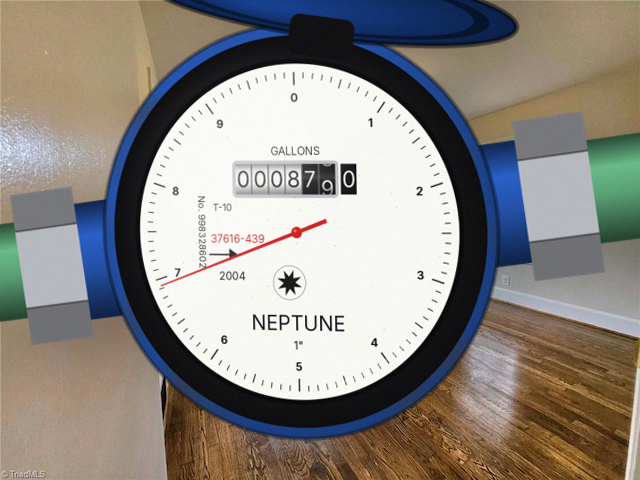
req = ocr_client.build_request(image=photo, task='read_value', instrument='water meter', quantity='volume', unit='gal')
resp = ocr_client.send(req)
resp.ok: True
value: 8786.9 gal
